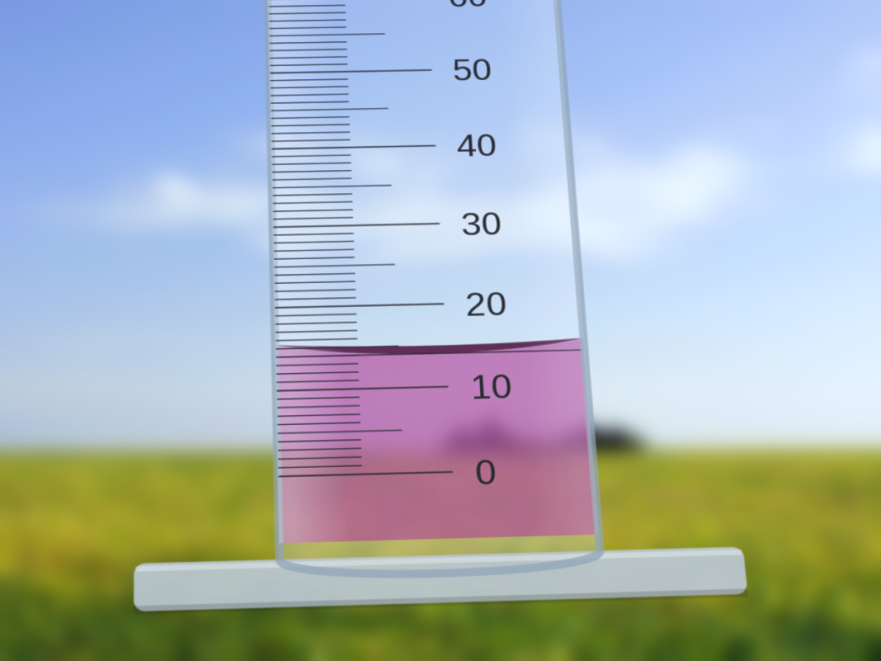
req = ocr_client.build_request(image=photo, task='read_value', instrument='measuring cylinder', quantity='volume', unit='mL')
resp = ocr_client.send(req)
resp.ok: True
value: 14 mL
